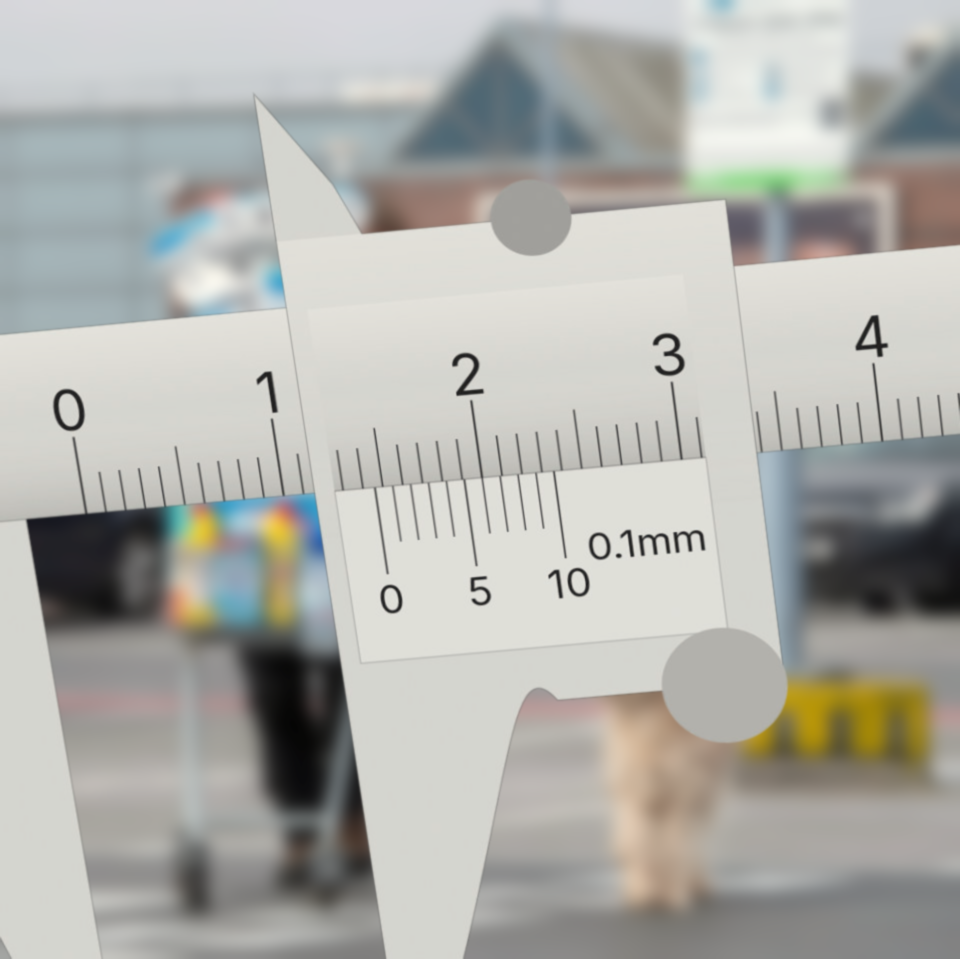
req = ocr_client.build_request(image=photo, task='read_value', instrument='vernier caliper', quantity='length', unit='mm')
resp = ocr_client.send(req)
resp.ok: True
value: 14.6 mm
